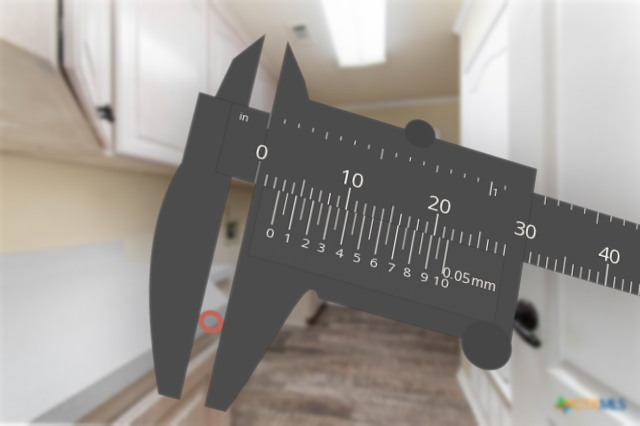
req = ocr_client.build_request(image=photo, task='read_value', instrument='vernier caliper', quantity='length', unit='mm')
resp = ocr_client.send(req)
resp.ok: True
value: 2.6 mm
